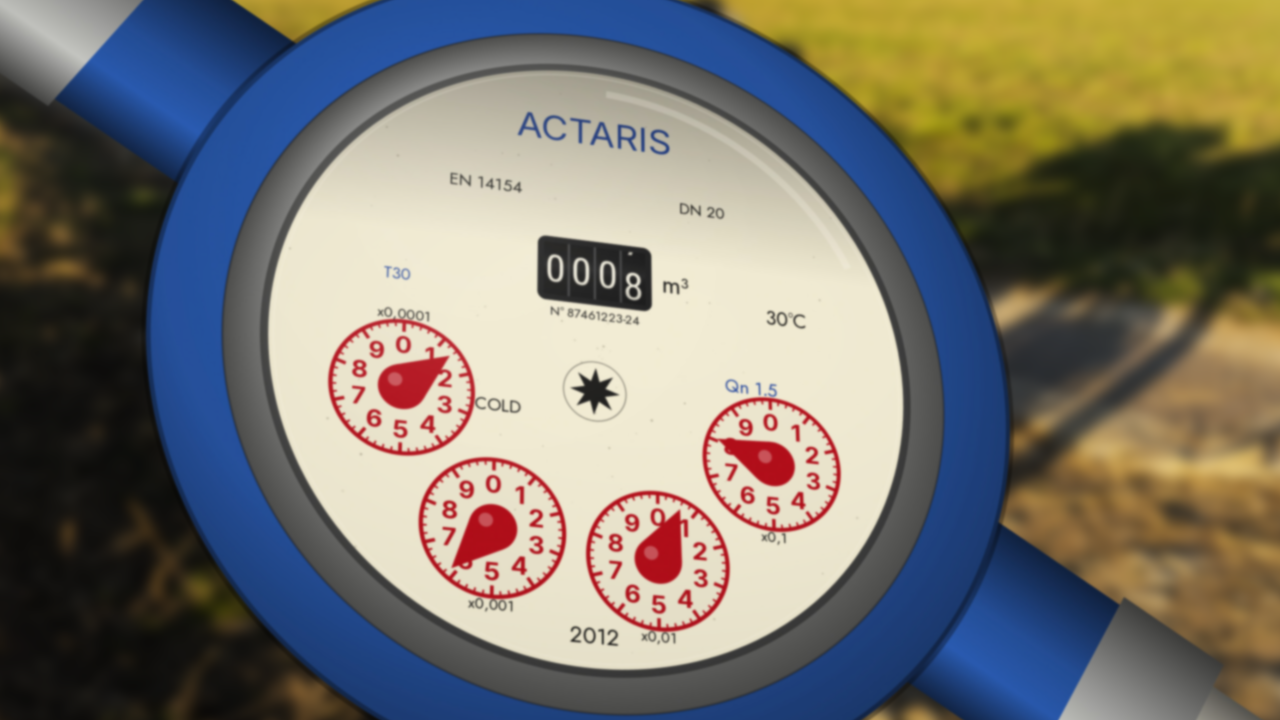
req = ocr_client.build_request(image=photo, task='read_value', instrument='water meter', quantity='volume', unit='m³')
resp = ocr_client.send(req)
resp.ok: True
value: 7.8061 m³
